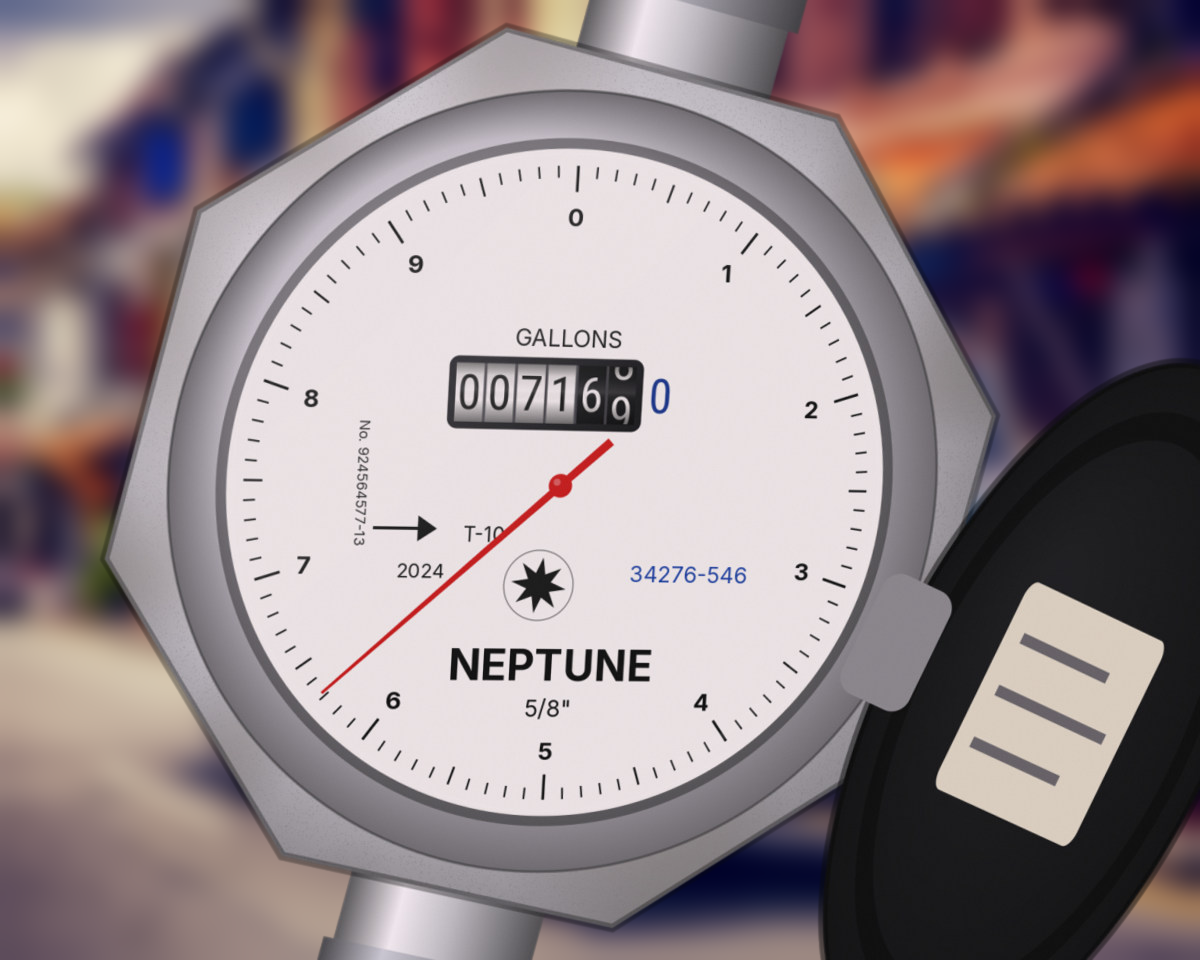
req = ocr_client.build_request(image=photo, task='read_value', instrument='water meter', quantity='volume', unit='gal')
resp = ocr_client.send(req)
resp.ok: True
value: 71686.3 gal
